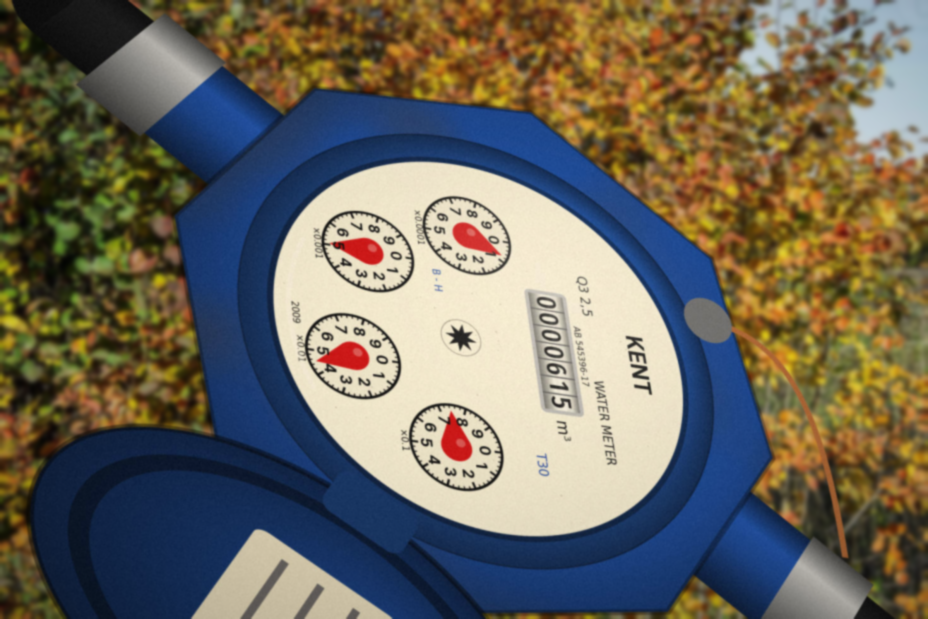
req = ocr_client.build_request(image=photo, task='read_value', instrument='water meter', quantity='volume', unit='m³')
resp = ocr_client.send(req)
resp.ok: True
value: 615.7450 m³
